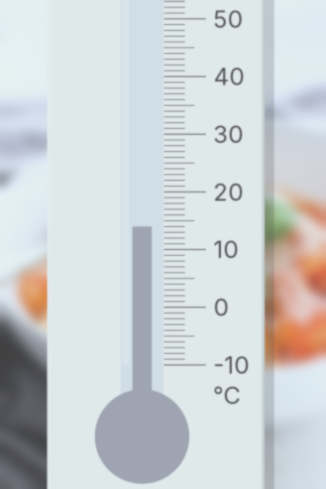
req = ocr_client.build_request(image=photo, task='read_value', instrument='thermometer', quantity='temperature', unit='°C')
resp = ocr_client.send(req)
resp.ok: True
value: 14 °C
